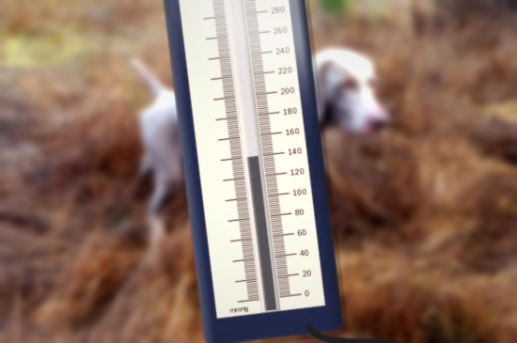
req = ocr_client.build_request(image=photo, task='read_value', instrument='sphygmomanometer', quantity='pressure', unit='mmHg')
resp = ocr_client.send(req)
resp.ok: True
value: 140 mmHg
